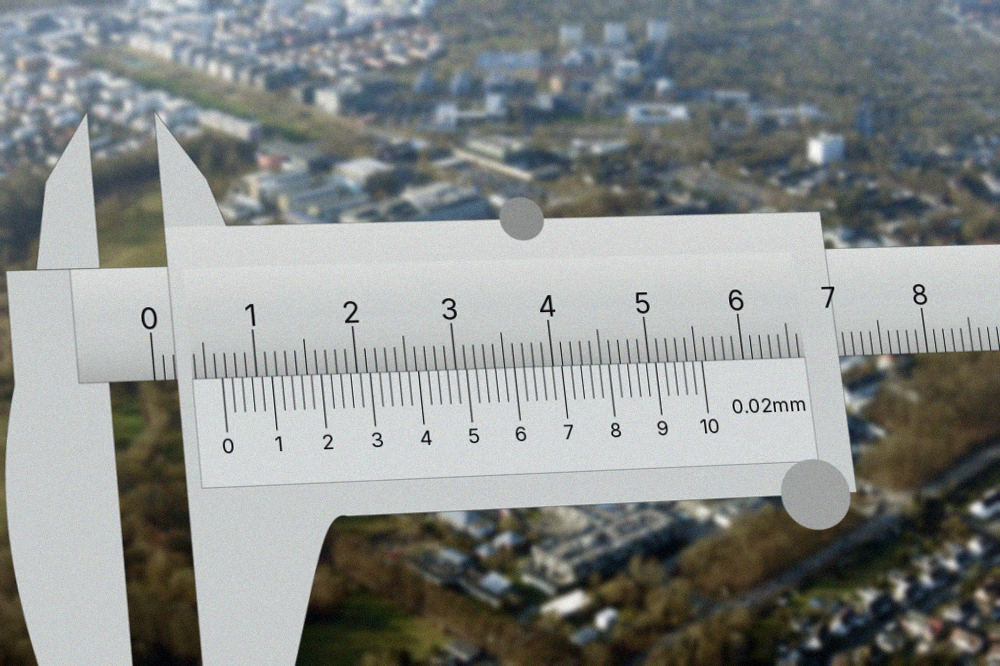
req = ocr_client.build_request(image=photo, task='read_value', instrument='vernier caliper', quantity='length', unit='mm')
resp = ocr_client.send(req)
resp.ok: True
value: 6.6 mm
